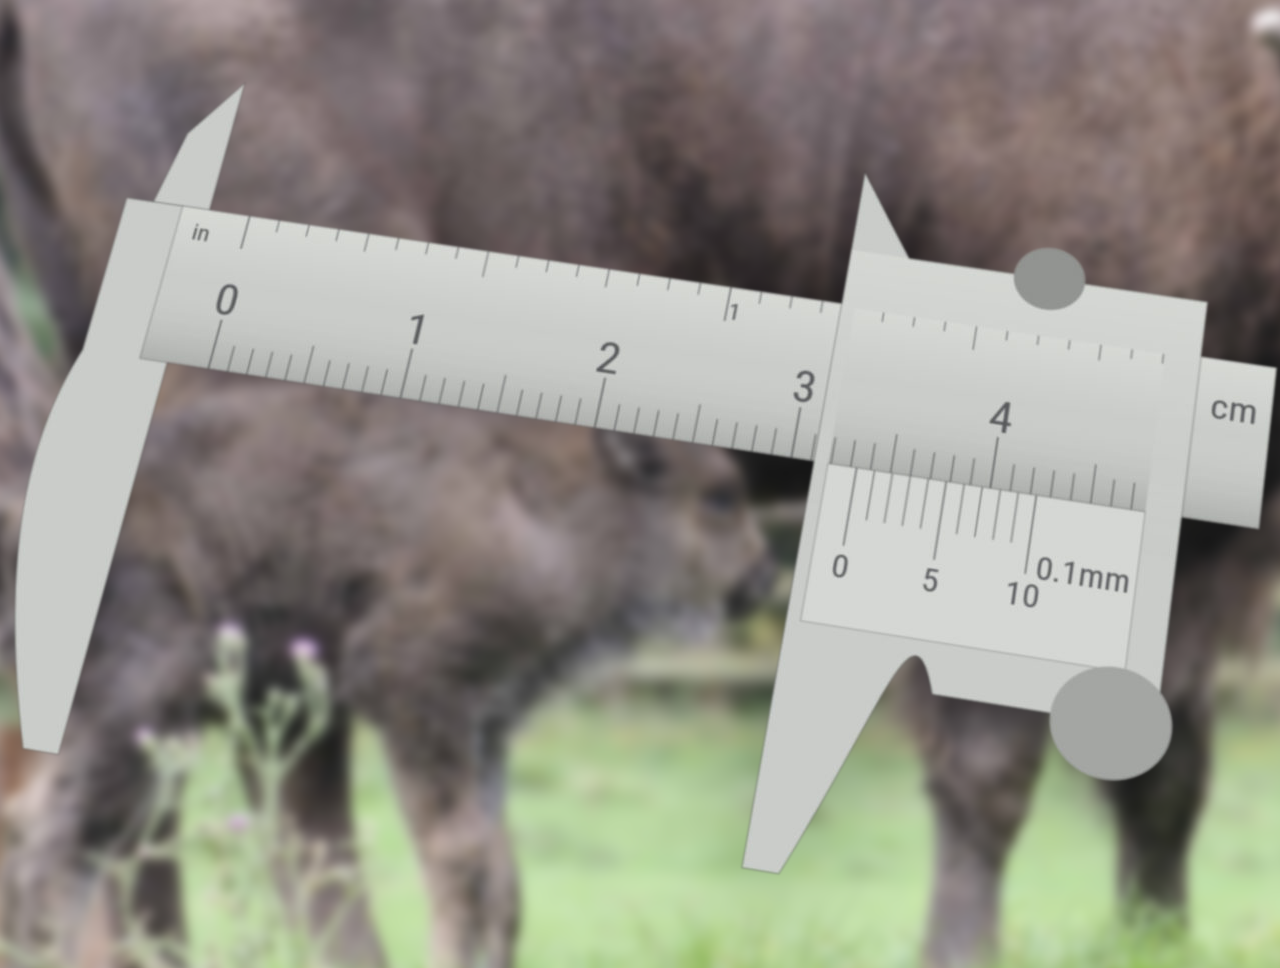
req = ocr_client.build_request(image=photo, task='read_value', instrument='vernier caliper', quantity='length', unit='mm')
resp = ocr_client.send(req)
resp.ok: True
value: 33.3 mm
